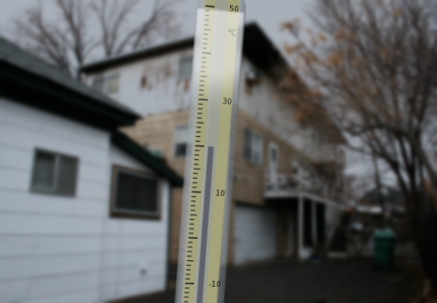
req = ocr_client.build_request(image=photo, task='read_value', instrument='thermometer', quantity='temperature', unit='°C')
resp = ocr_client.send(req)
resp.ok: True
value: 20 °C
